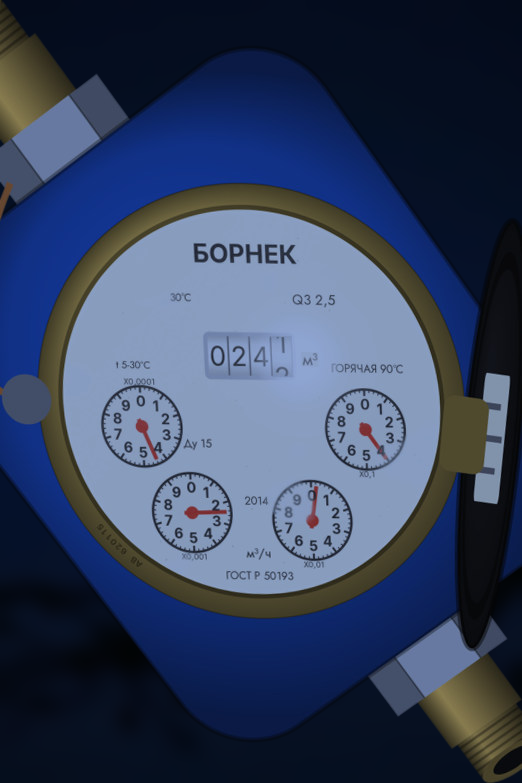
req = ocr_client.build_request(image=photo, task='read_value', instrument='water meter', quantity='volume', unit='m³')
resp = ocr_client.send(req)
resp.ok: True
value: 241.4024 m³
